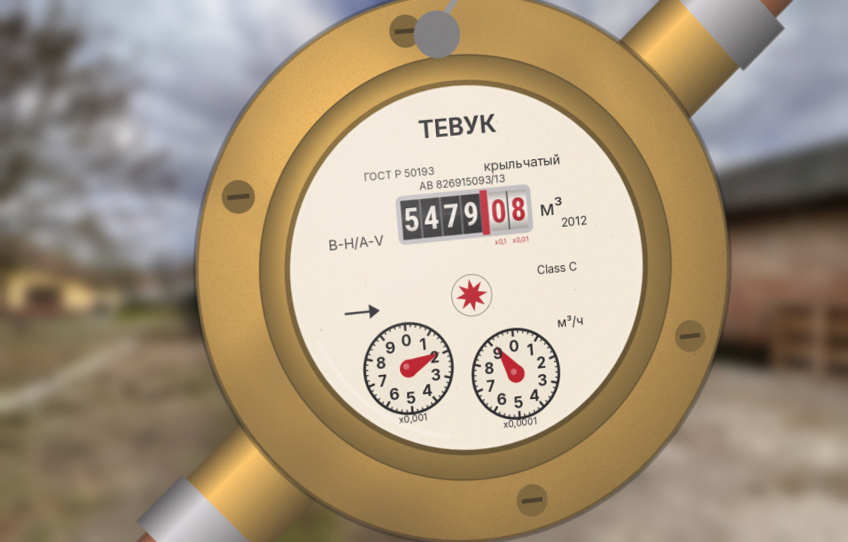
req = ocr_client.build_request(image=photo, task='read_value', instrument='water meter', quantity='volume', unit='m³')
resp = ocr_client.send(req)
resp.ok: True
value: 5479.0819 m³
